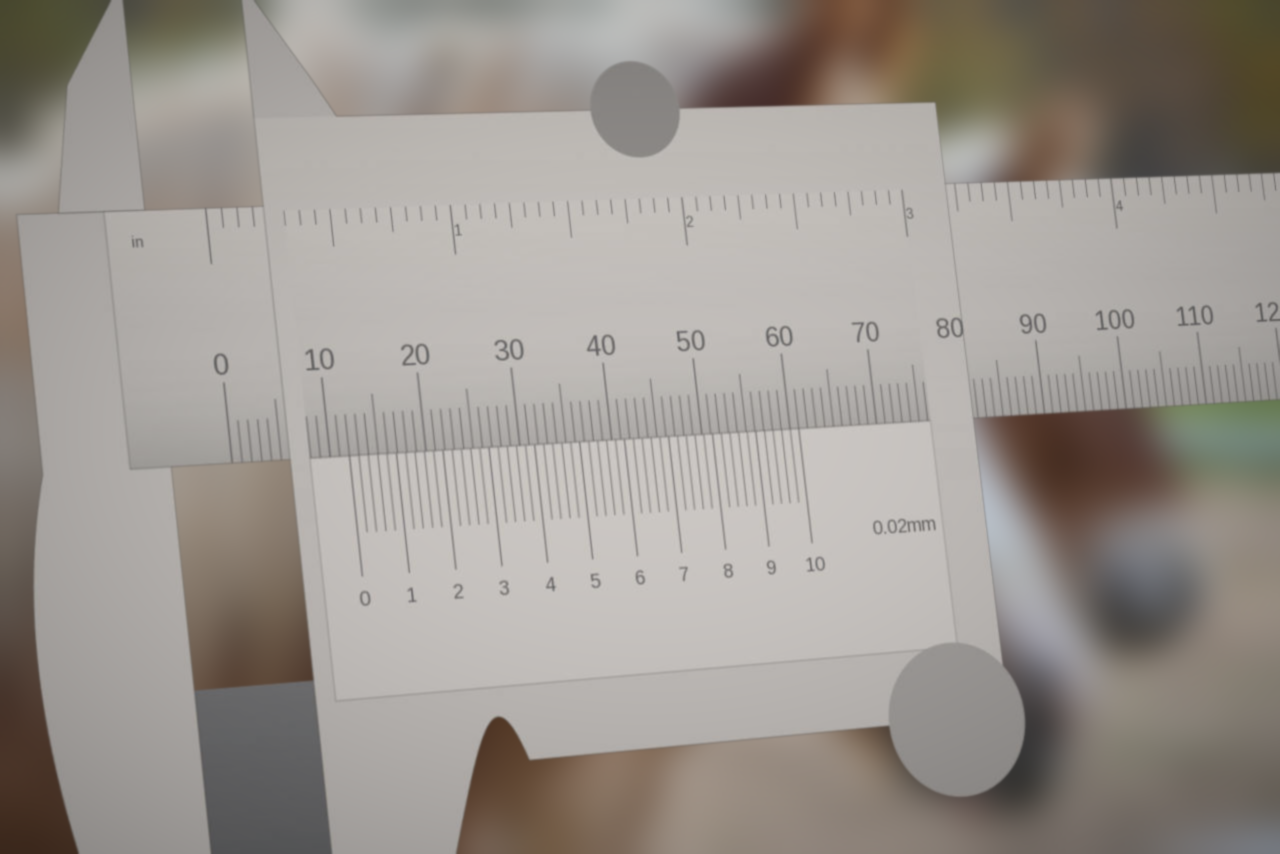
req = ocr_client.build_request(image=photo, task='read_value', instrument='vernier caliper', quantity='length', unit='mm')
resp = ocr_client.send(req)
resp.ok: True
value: 12.0 mm
